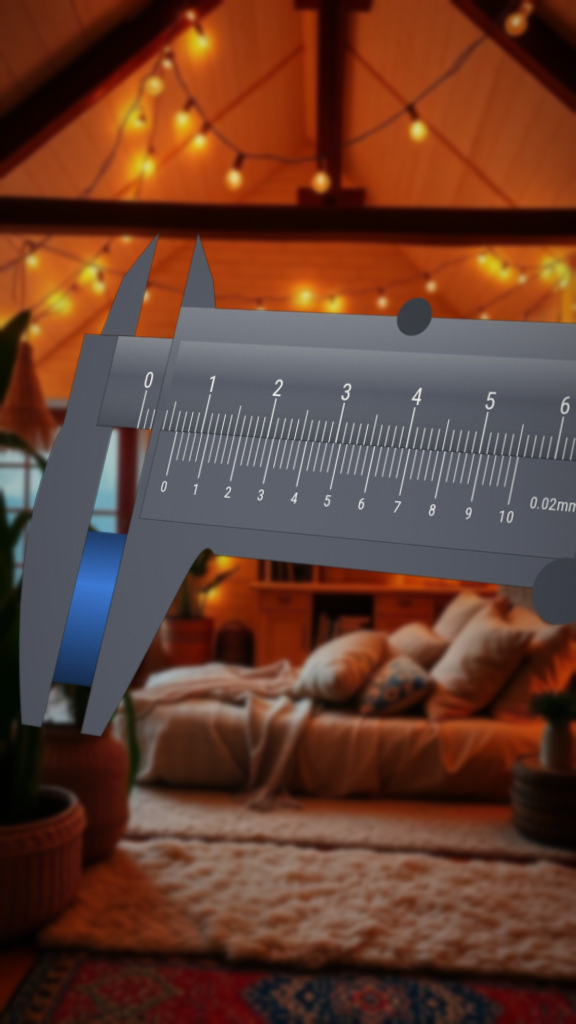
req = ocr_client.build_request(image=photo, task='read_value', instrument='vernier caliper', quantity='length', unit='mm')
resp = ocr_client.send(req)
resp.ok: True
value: 6.2 mm
